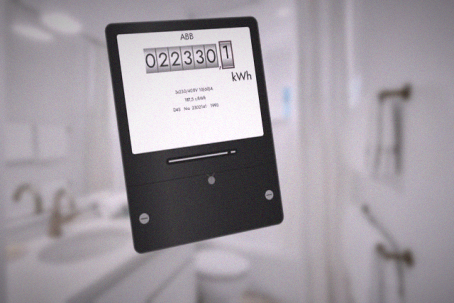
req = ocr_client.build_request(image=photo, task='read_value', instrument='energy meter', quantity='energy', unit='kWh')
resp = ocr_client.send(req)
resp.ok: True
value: 22330.1 kWh
